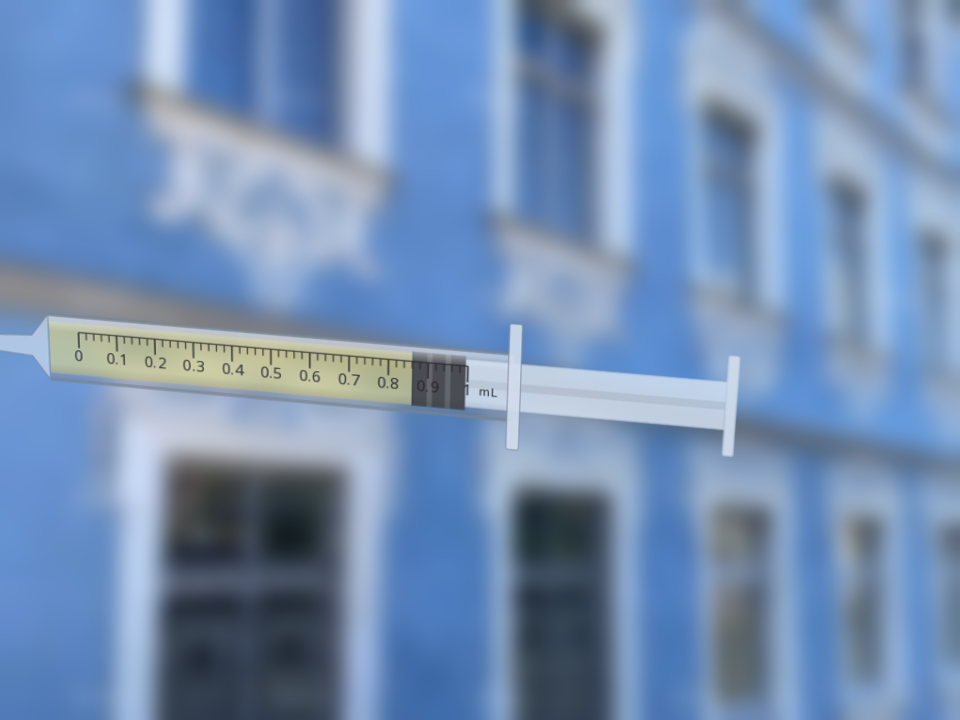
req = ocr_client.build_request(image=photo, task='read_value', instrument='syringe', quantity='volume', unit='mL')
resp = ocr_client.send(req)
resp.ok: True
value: 0.86 mL
